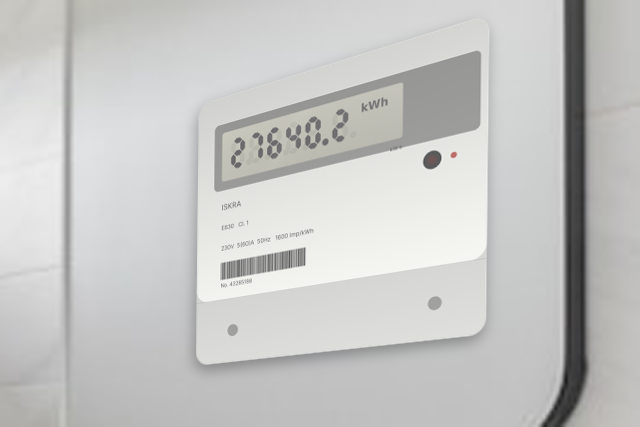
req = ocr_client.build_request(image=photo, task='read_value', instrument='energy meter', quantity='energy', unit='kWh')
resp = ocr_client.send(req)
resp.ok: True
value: 27640.2 kWh
